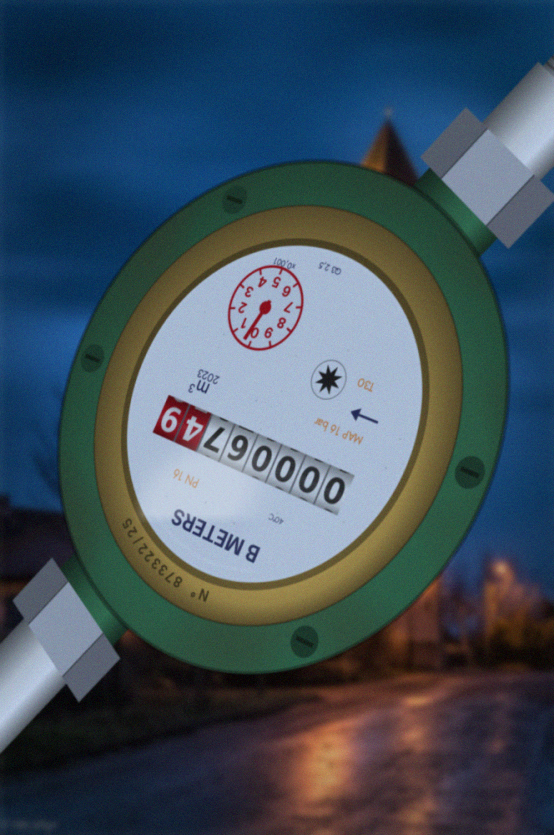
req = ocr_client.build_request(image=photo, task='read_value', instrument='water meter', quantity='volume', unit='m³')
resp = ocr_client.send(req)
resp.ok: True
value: 67.490 m³
